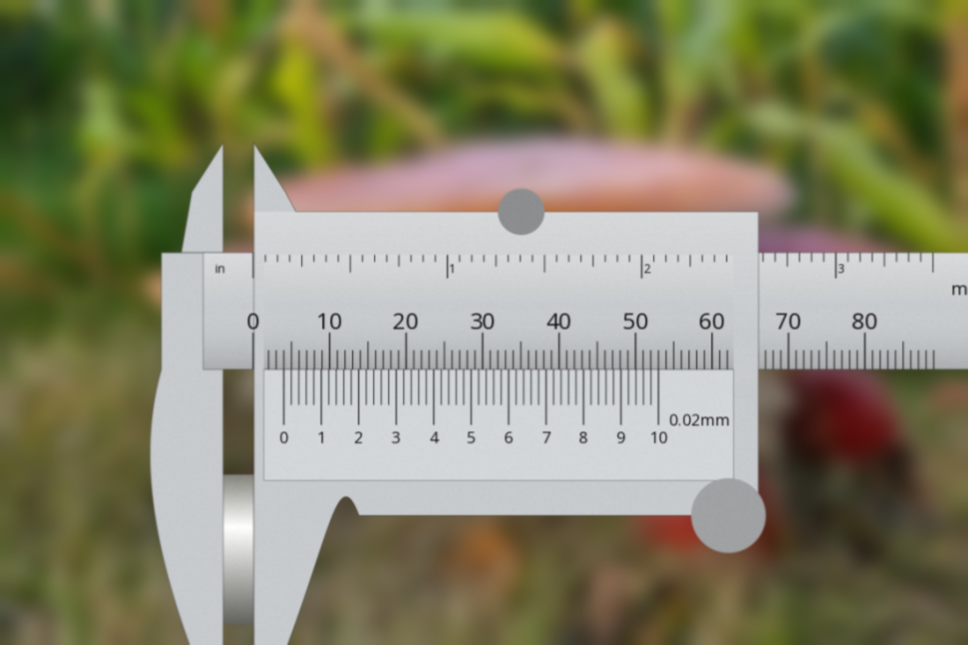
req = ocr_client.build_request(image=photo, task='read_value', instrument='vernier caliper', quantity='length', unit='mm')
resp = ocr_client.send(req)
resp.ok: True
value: 4.0 mm
